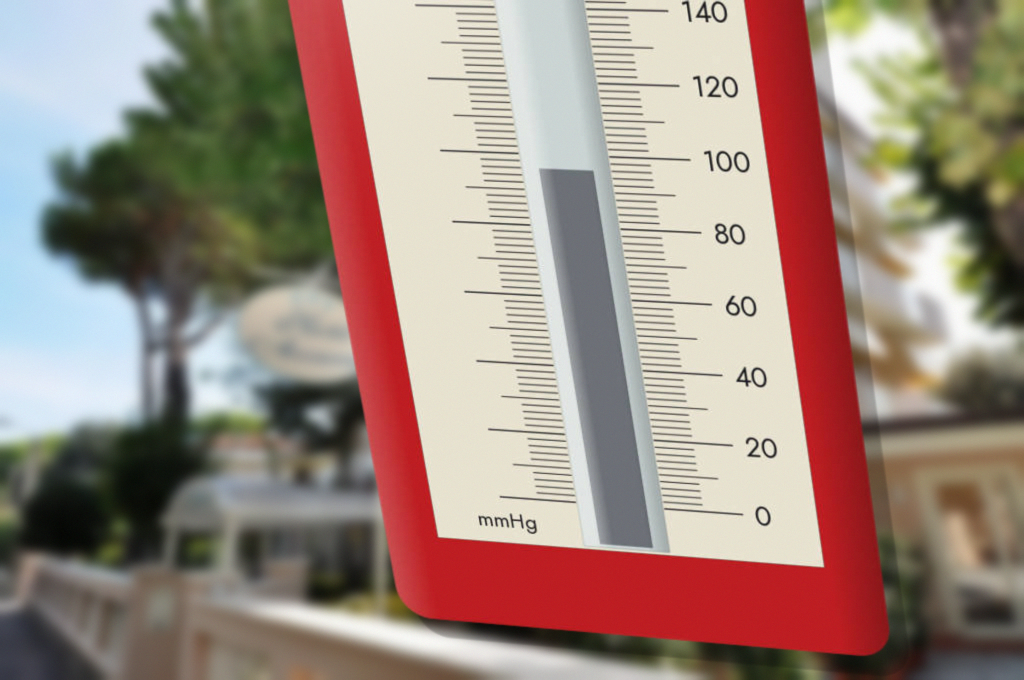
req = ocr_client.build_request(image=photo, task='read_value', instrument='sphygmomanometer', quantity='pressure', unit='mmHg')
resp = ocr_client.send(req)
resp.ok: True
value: 96 mmHg
